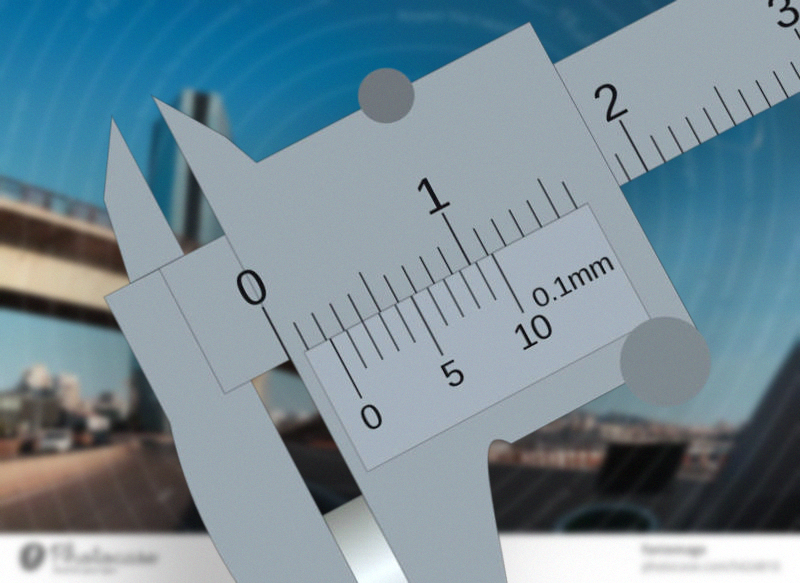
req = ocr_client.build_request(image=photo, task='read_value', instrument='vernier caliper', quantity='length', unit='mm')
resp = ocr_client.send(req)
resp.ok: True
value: 2.2 mm
